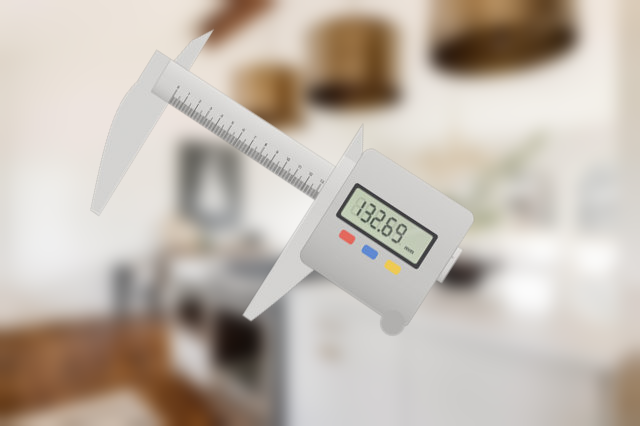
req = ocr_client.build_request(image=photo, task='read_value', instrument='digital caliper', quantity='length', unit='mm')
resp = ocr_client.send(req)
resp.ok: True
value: 132.69 mm
